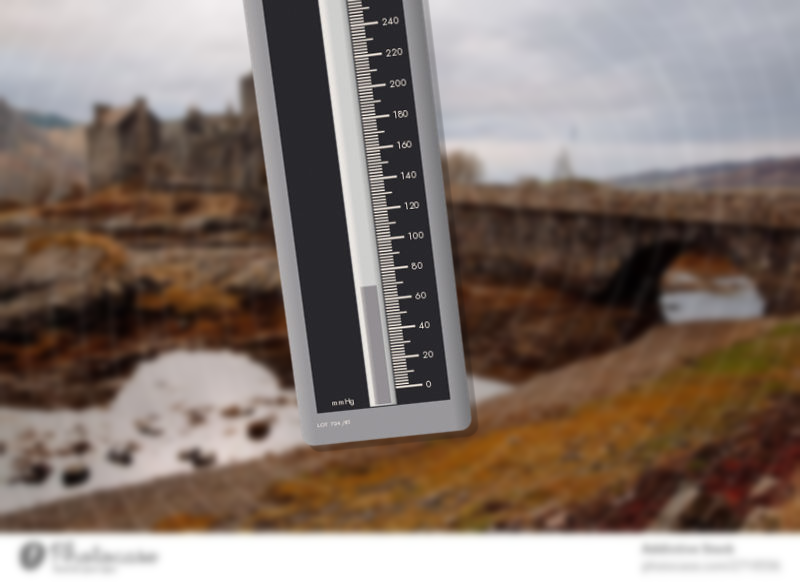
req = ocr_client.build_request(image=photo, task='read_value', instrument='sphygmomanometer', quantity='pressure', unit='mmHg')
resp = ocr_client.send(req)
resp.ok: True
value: 70 mmHg
